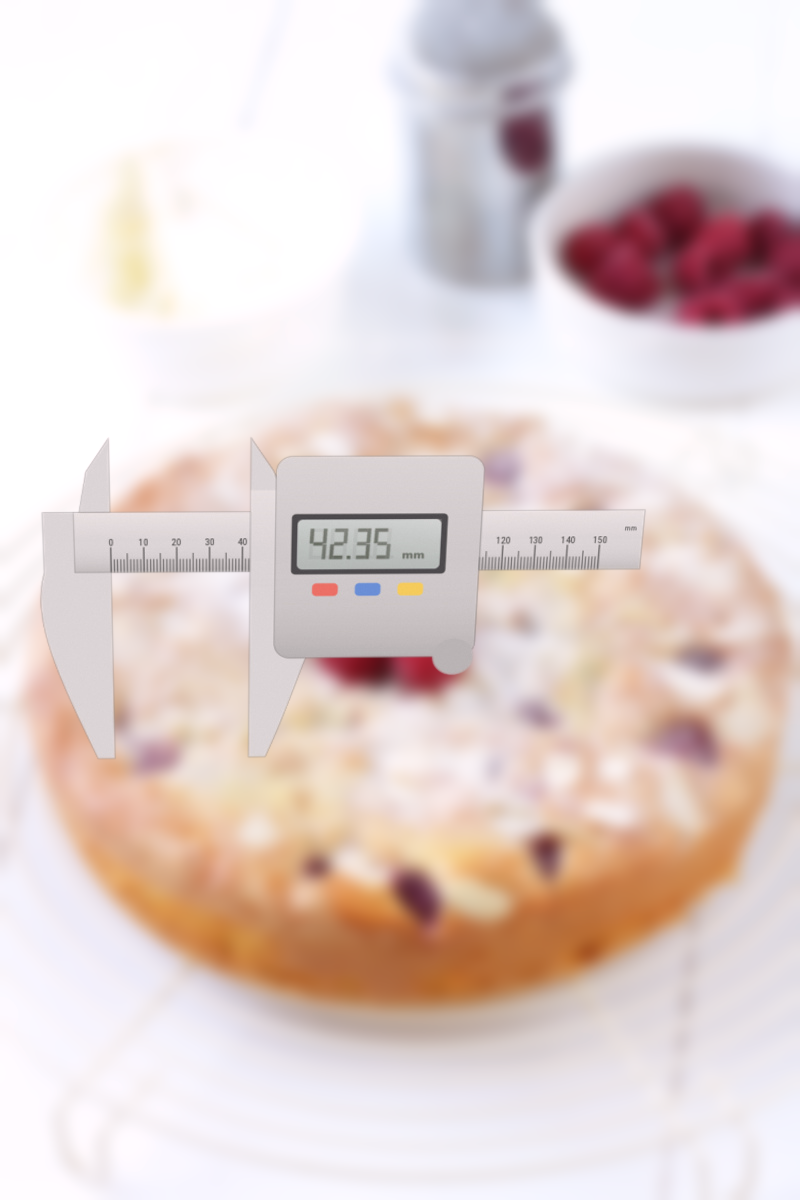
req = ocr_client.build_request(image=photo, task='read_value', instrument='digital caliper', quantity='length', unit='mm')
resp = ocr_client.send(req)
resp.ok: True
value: 42.35 mm
